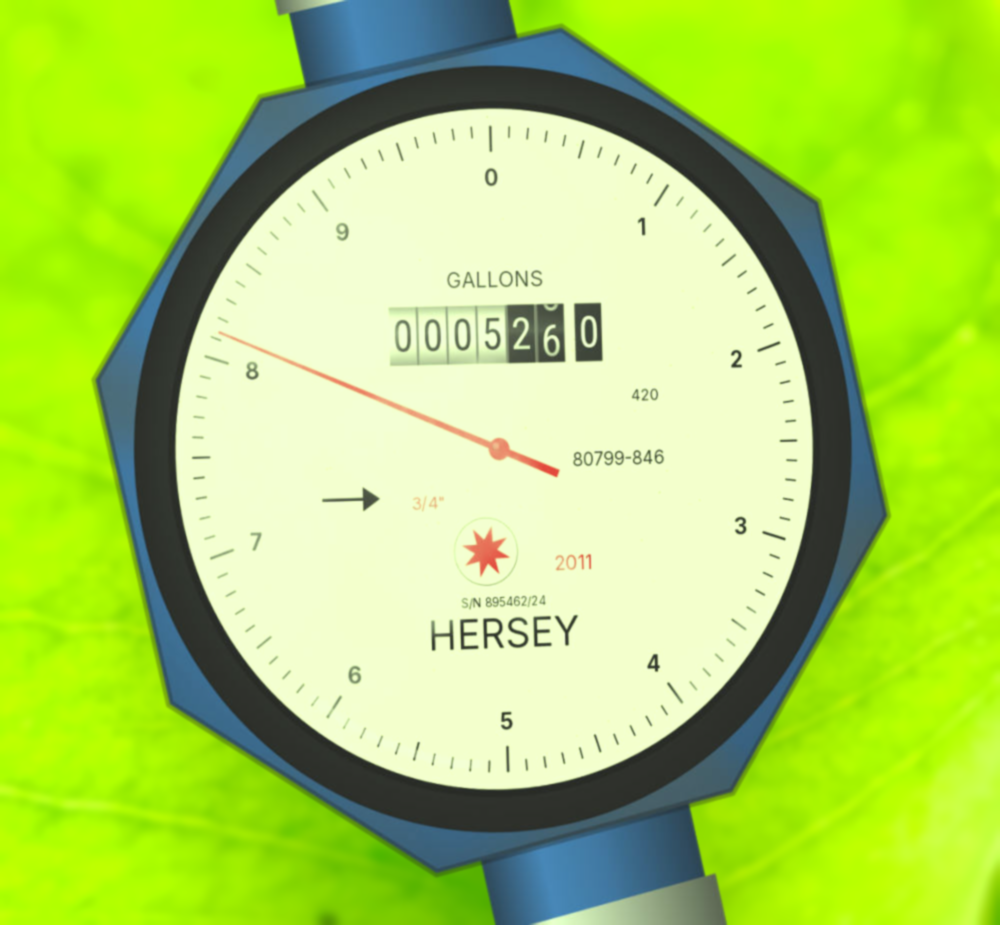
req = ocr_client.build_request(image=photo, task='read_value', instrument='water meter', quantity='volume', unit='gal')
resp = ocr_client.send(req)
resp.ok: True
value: 5258.1 gal
